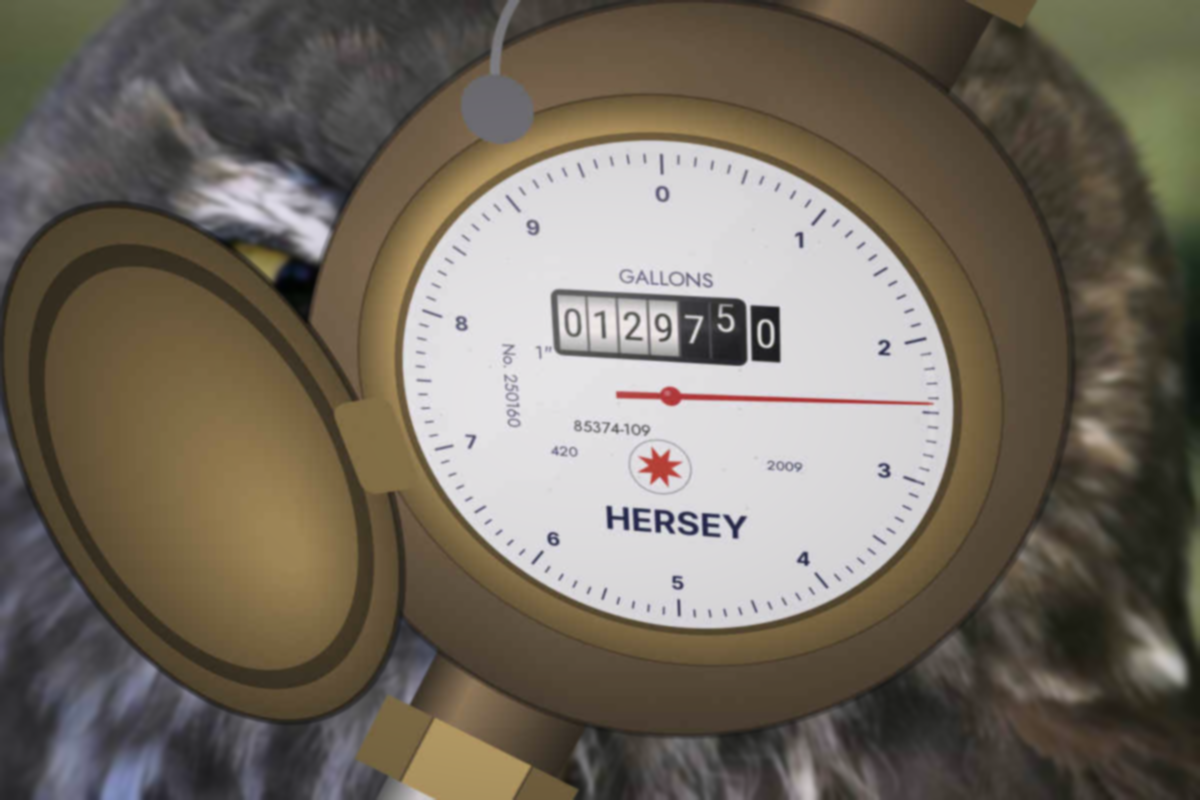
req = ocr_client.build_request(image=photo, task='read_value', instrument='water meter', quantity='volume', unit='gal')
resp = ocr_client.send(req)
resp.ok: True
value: 129752.4 gal
